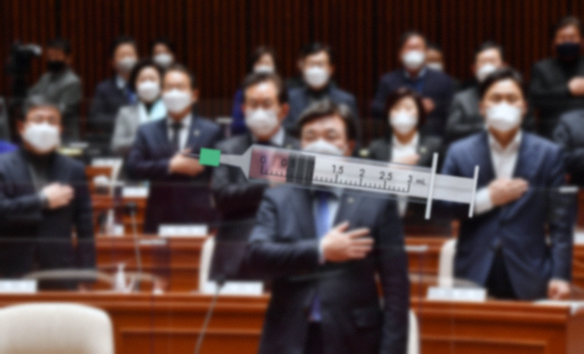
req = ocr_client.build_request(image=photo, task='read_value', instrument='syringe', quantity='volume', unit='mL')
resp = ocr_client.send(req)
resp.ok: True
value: 0.5 mL
